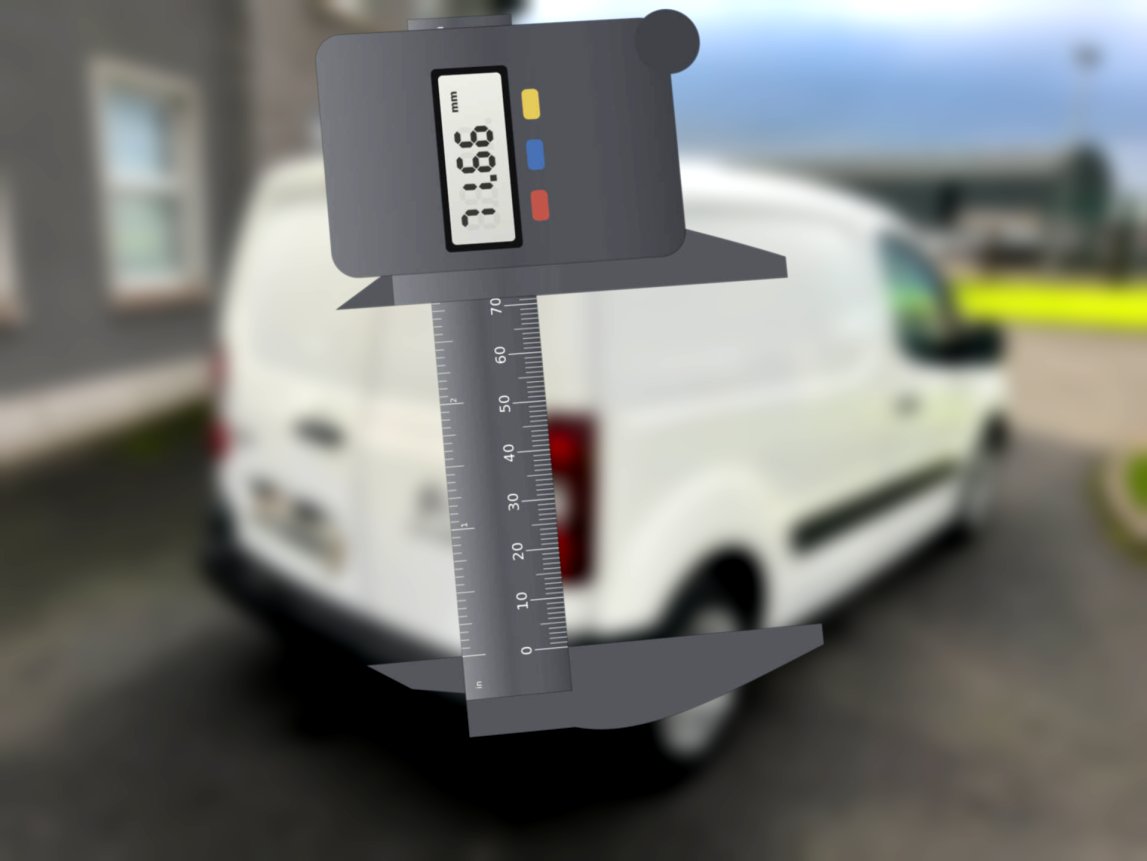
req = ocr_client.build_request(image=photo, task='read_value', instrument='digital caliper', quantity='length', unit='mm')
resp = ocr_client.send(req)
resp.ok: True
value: 71.66 mm
